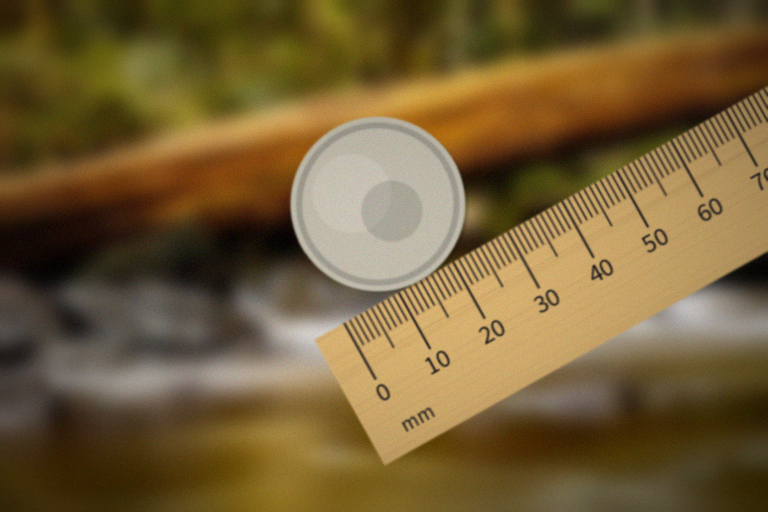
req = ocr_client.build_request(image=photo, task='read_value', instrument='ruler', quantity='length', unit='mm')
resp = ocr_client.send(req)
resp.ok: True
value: 28 mm
